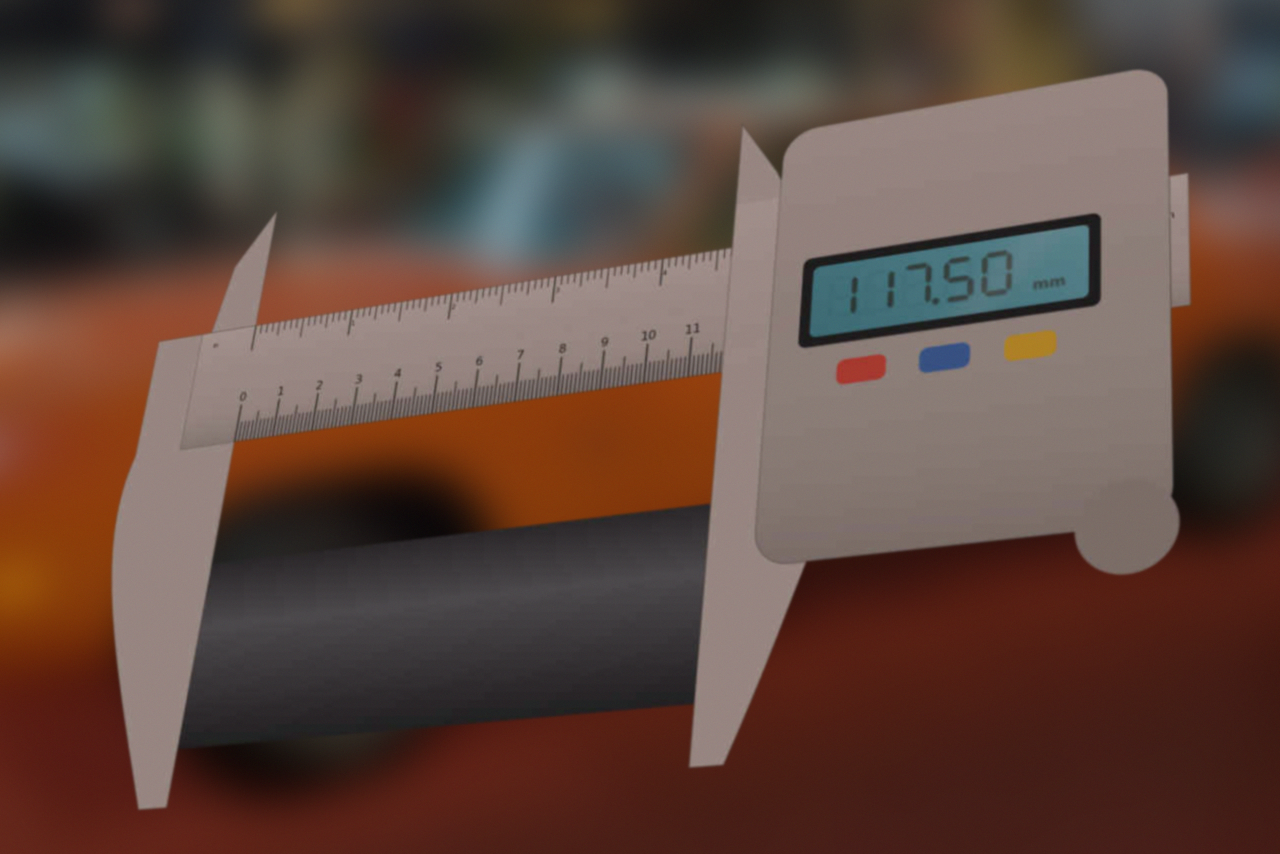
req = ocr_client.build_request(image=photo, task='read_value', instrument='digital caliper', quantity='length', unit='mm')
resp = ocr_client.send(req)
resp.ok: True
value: 117.50 mm
